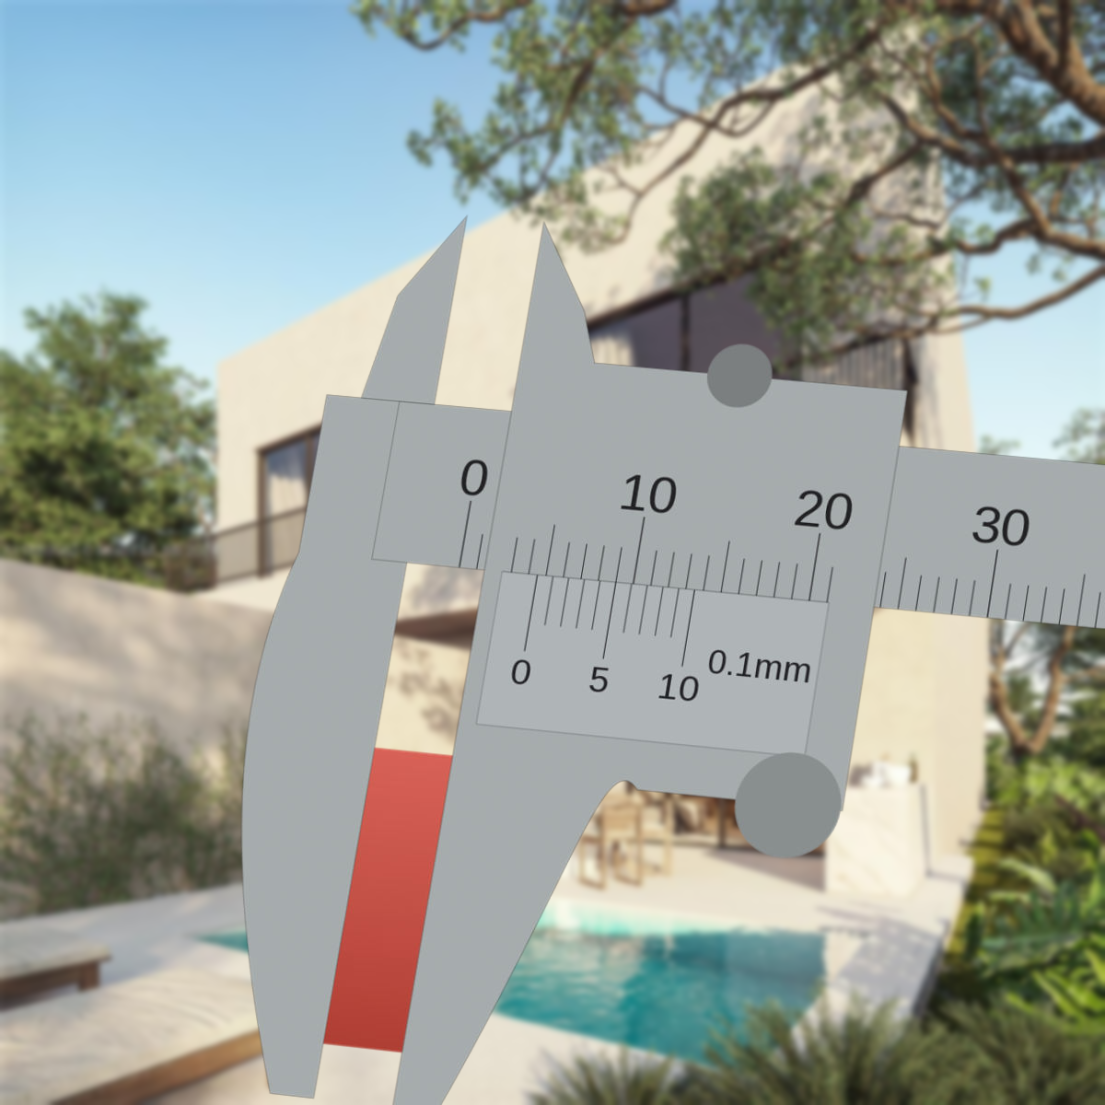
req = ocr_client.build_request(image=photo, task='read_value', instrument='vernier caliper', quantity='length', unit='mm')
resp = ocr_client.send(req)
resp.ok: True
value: 4.5 mm
